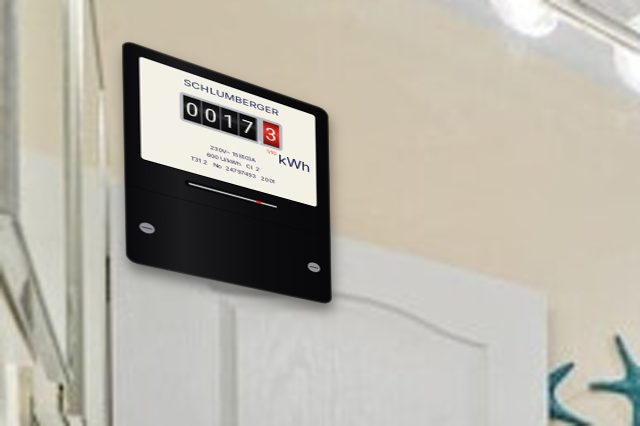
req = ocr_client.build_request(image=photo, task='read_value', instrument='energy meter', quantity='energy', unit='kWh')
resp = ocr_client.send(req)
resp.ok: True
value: 17.3 kWh
